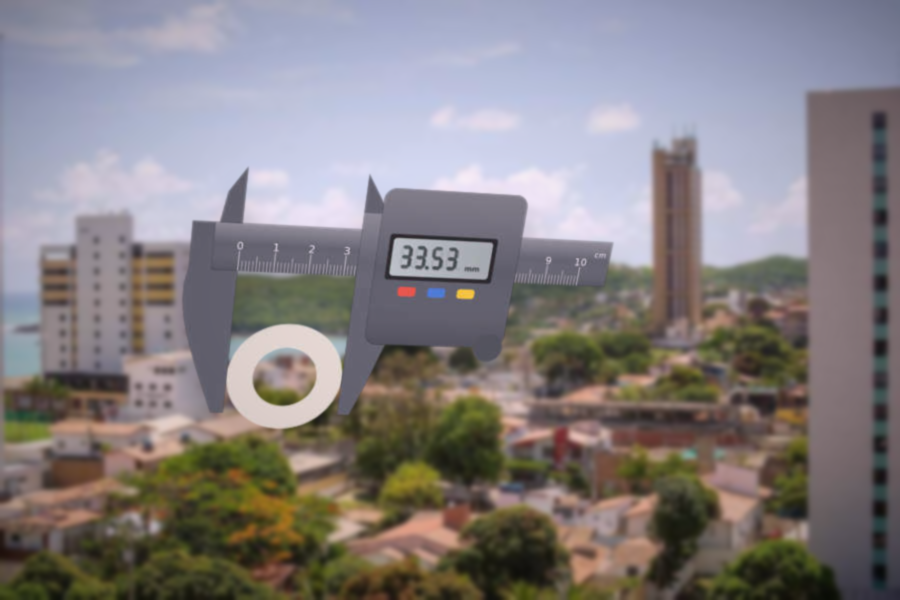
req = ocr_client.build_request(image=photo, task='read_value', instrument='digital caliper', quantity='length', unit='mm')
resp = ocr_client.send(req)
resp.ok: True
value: 33.53 mm
